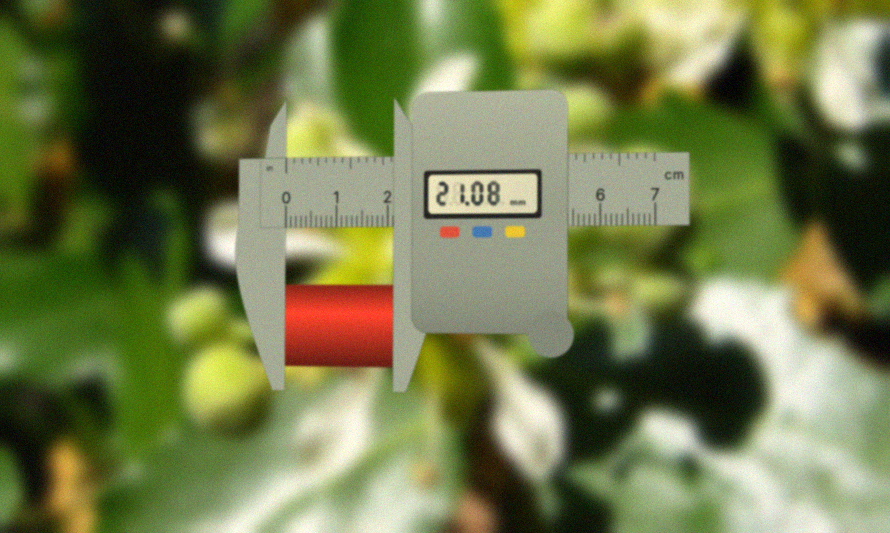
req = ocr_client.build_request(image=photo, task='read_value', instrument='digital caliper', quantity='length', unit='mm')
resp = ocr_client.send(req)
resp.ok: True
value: 21.08 mm
